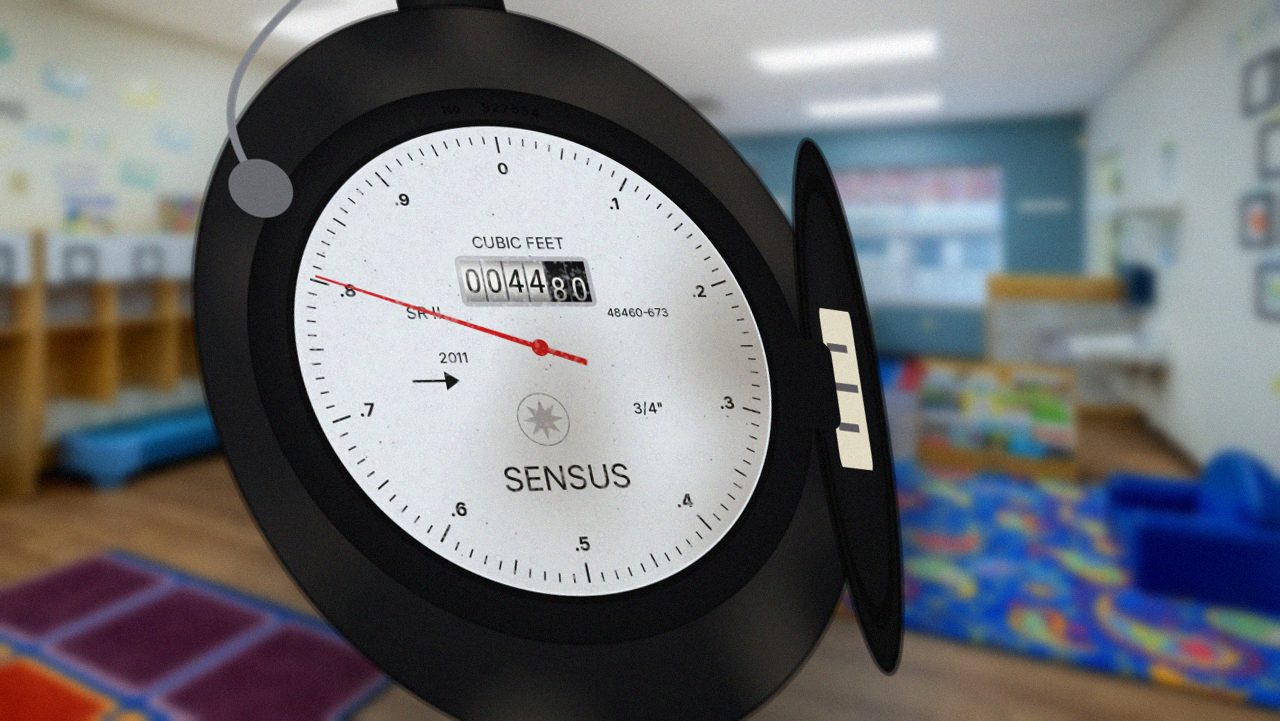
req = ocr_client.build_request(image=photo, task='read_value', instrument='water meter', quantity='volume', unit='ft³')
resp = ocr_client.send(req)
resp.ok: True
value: 4479.80 ft³
